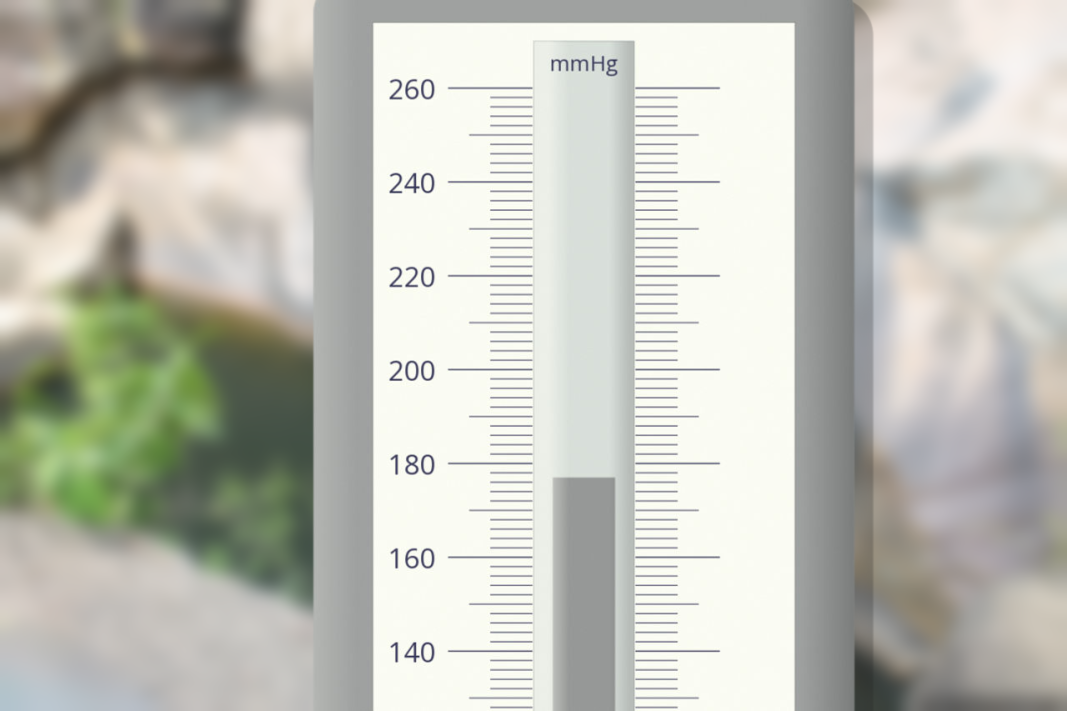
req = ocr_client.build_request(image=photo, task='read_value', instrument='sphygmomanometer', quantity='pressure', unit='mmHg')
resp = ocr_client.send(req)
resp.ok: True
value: 177 mmHg
